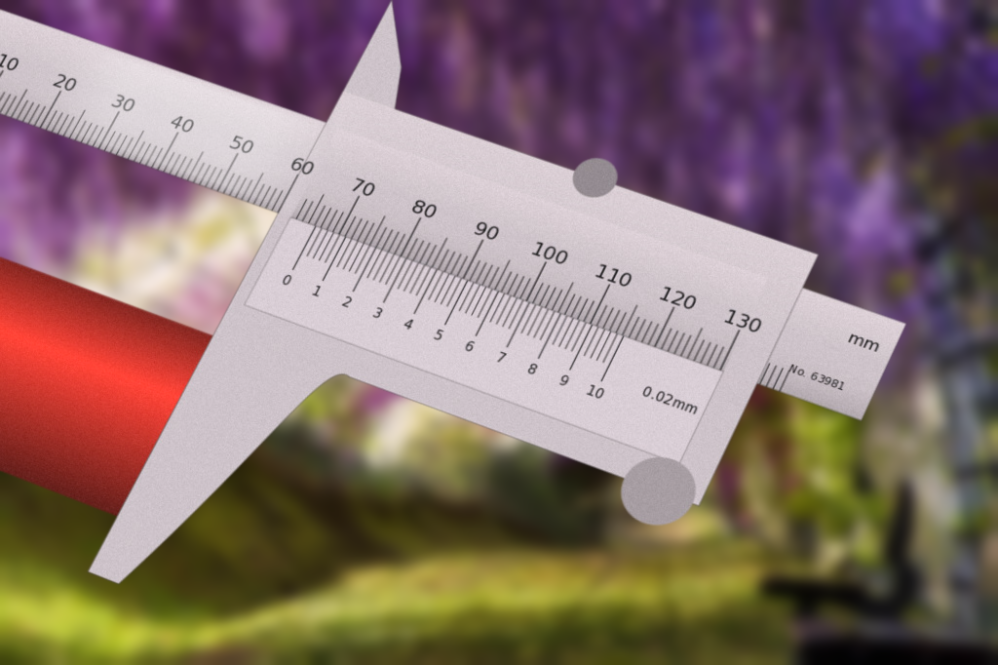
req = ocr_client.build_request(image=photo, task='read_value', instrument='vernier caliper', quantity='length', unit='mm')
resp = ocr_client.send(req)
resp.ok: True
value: 66.2 mm
